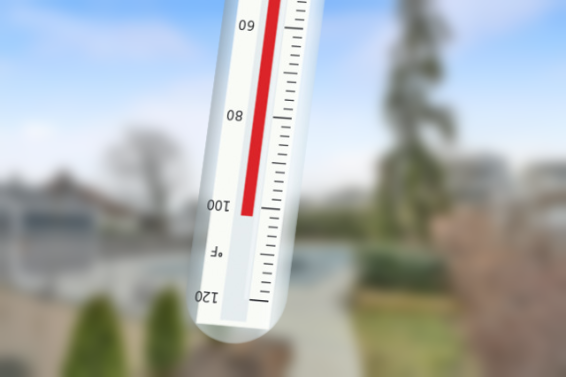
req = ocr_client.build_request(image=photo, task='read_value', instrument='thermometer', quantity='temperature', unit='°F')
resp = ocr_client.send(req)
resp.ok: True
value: 102 °F
